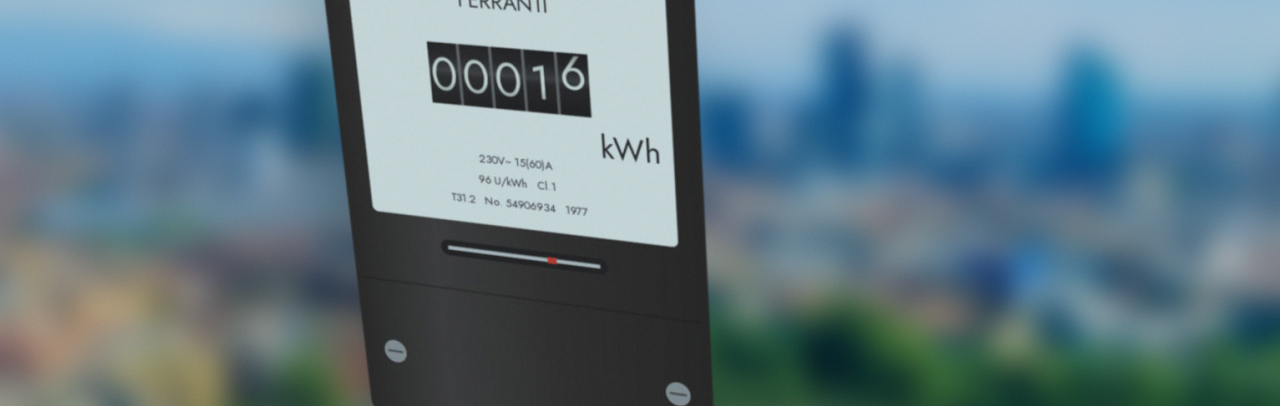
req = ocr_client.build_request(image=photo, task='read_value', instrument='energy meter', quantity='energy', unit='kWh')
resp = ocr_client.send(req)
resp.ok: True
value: 16 kWh
